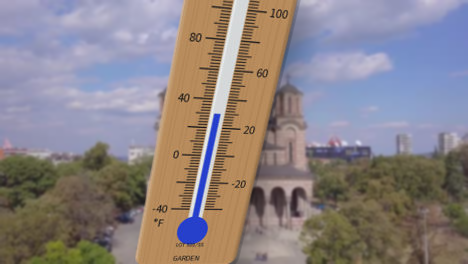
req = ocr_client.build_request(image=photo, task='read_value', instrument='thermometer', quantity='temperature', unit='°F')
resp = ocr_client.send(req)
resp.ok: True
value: 30 °F
